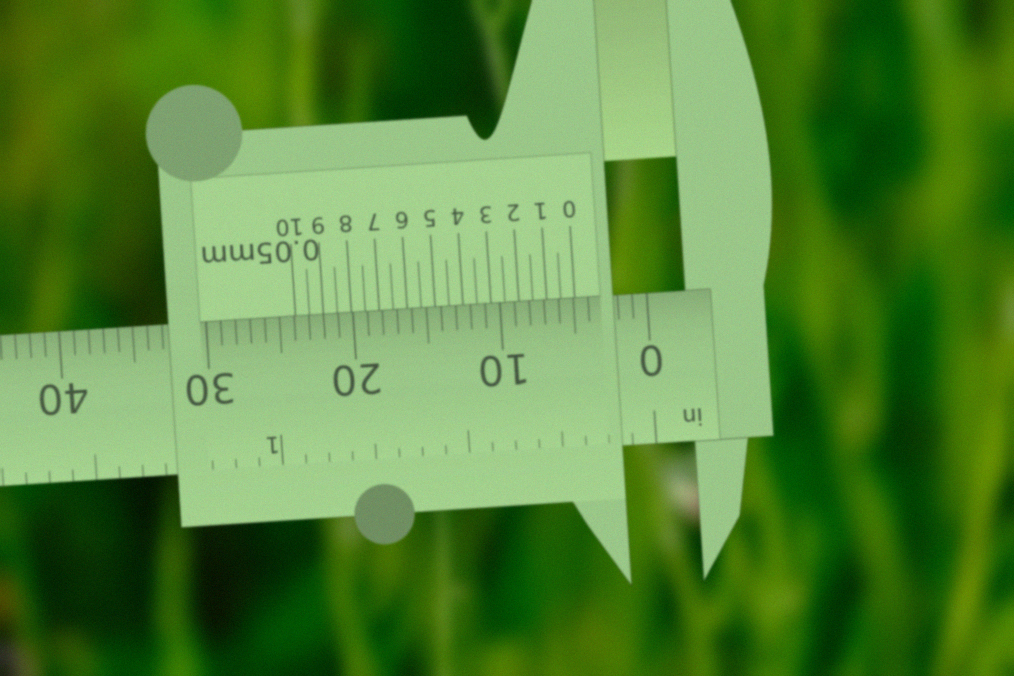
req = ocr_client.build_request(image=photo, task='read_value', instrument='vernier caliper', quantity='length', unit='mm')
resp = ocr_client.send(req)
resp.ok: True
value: 4.9 mm
